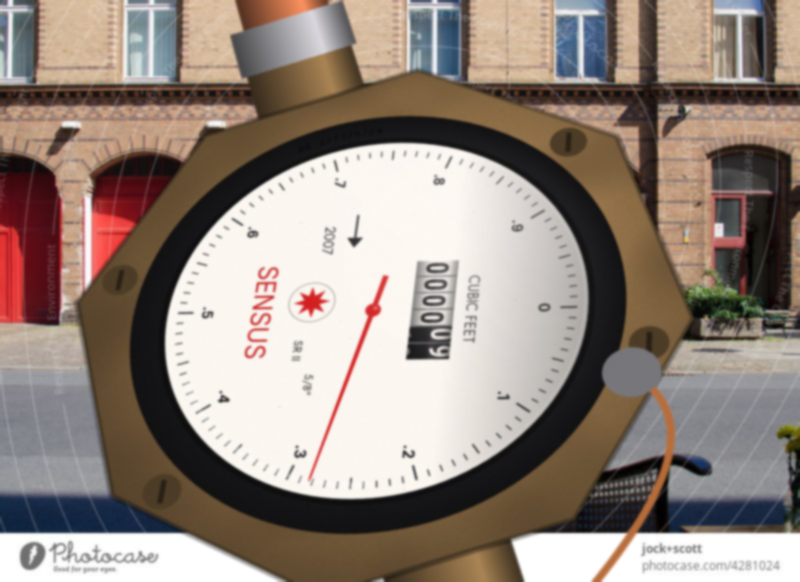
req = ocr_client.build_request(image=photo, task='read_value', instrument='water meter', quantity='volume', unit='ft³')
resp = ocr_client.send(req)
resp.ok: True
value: 9.28 ft³
